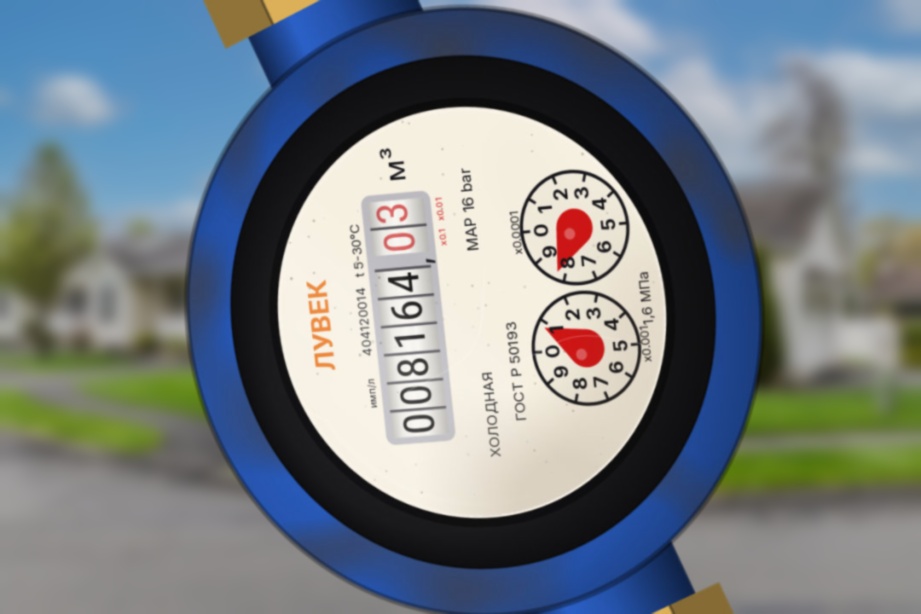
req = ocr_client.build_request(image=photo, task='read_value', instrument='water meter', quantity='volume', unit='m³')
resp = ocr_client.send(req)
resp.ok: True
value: 8164.0308 m³
